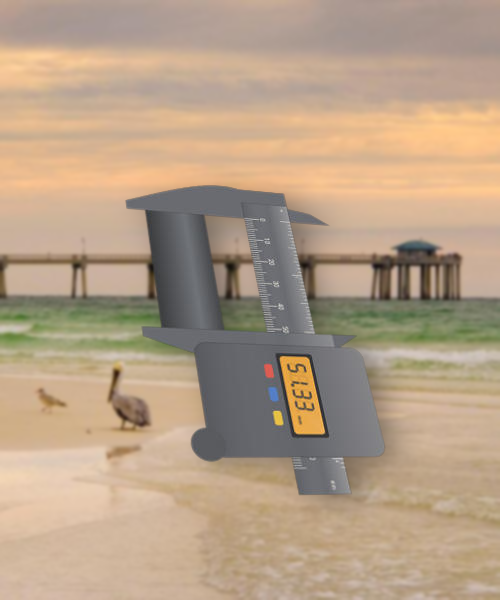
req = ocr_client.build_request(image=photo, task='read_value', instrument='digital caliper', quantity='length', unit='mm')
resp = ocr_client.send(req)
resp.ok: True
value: 51.33 mm
